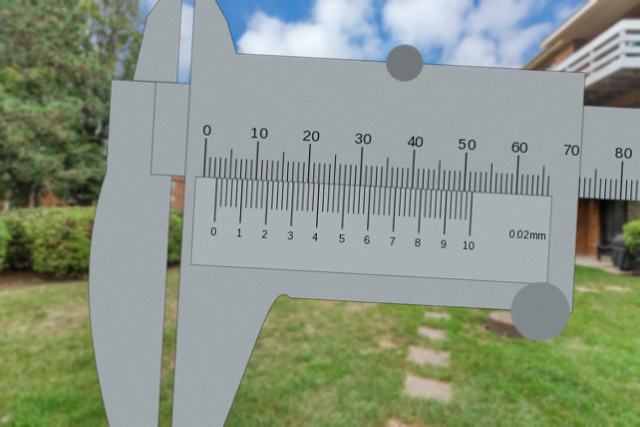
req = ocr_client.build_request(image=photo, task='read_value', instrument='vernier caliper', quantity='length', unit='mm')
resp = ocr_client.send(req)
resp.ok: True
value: 2.5 mm
